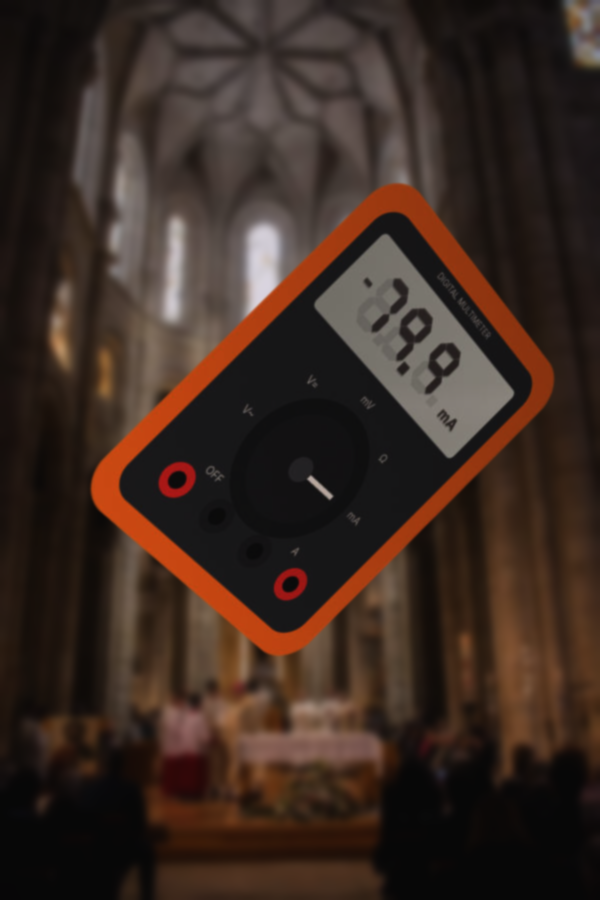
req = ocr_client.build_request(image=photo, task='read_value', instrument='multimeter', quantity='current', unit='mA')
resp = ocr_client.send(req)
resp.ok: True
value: -79.9 mA
